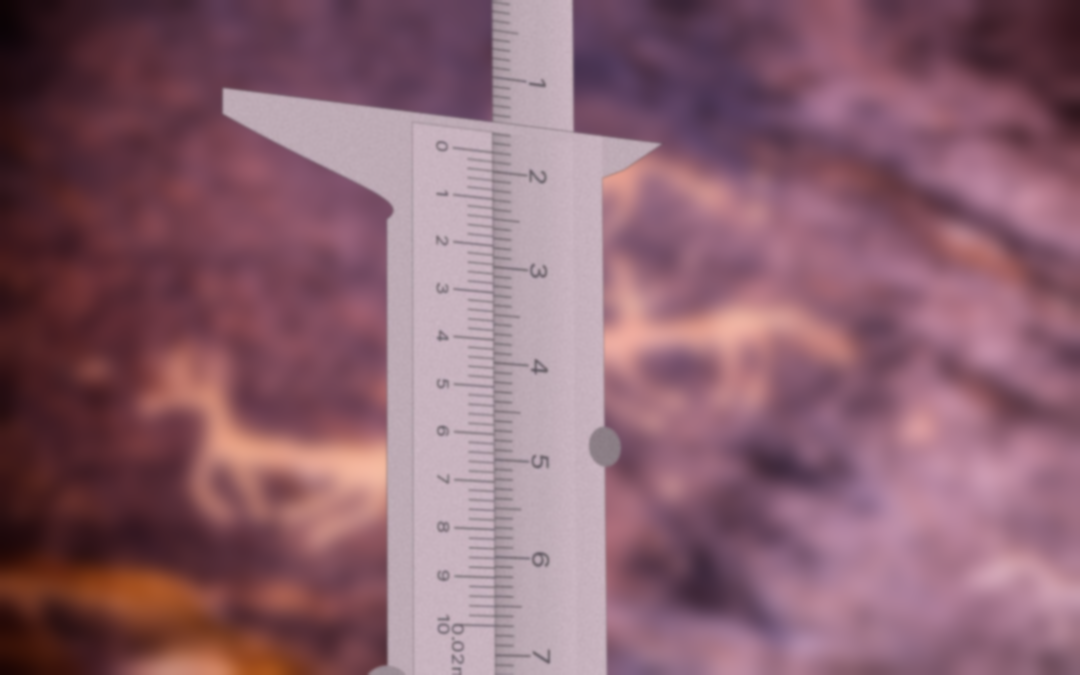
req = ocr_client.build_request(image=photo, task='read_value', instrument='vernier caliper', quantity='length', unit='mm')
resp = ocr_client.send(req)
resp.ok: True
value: 18.0 mm
